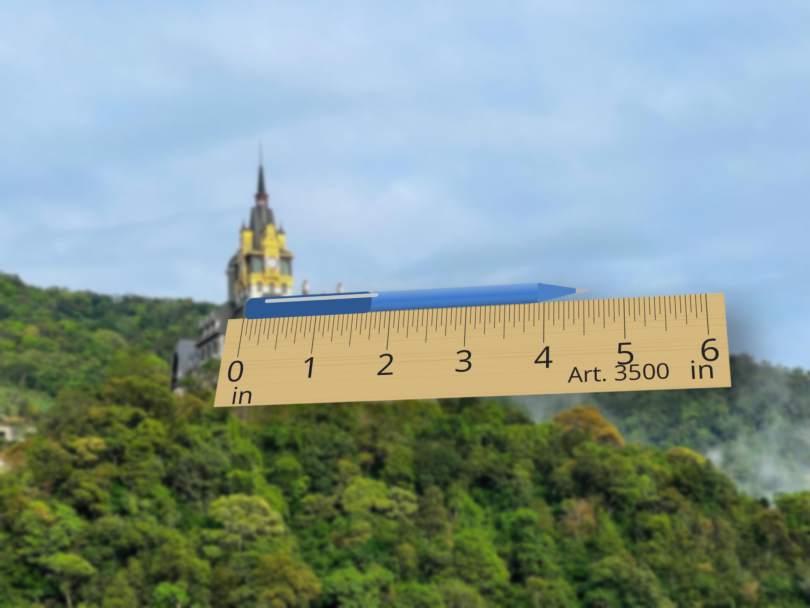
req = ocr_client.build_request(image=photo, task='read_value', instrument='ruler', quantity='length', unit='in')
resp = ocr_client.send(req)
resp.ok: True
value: 4.5625 in
